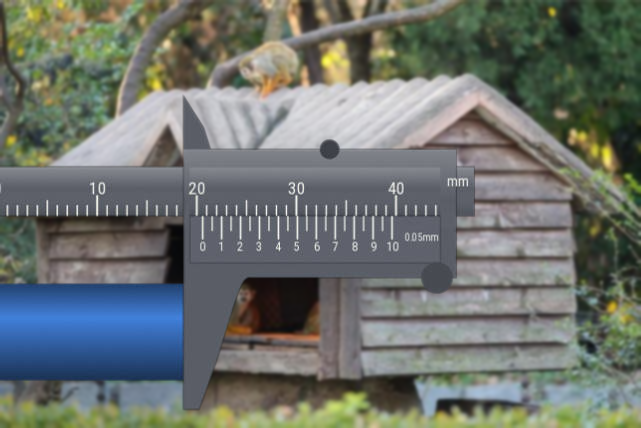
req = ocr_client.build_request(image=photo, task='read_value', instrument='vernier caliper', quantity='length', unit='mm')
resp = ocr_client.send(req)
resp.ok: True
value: 20.6 mm
